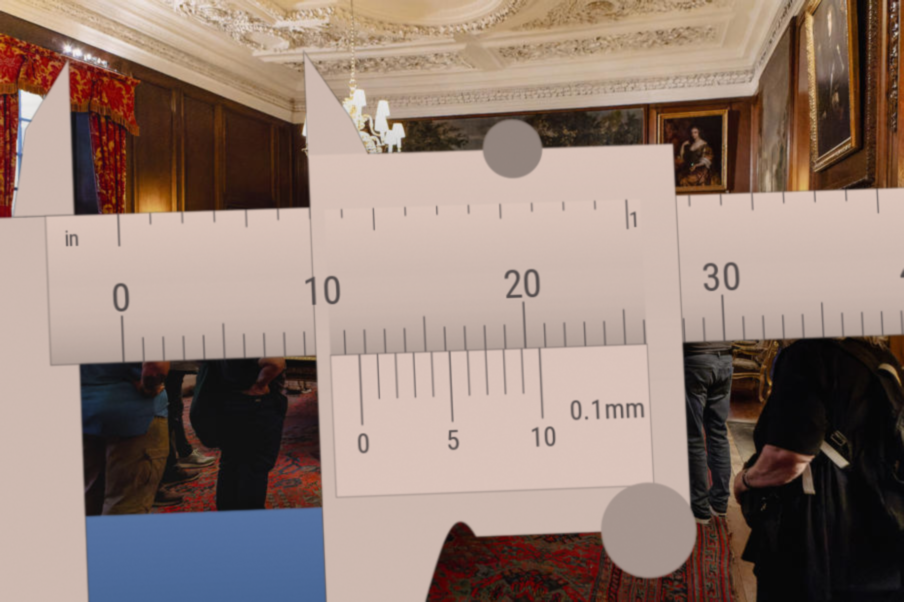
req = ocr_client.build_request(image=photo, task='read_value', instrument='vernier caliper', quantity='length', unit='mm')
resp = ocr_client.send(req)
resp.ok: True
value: 11.7 mm
